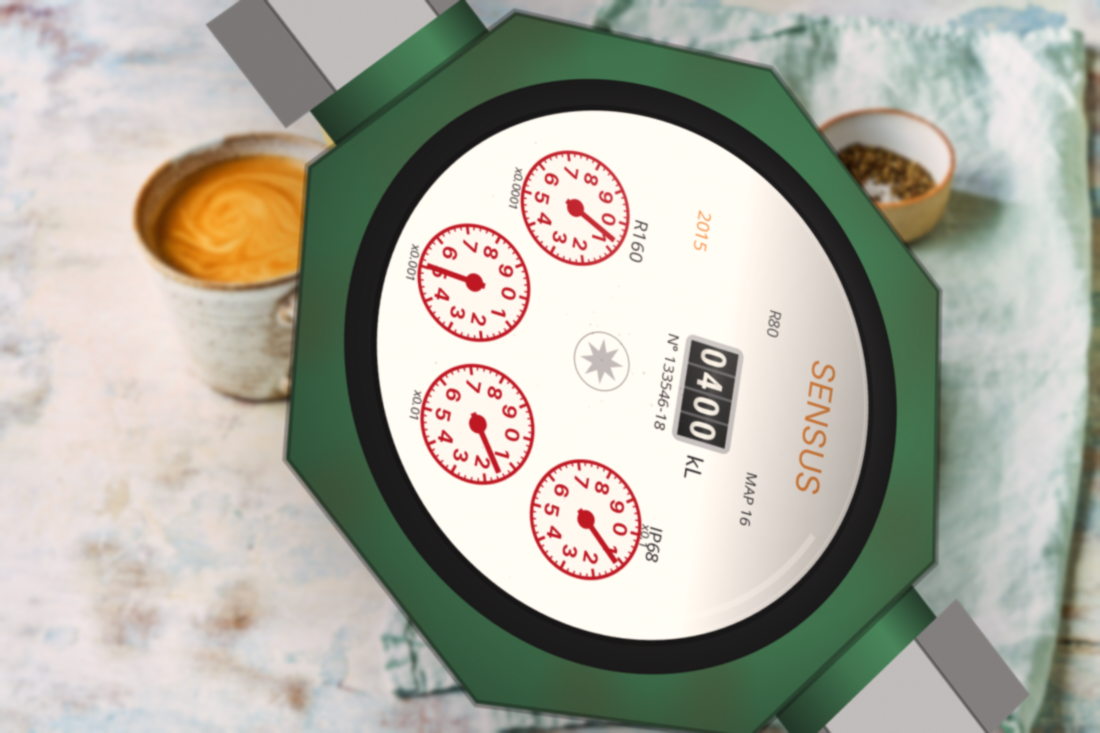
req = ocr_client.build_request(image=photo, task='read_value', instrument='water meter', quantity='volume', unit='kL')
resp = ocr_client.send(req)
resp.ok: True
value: 400.1150 kL
